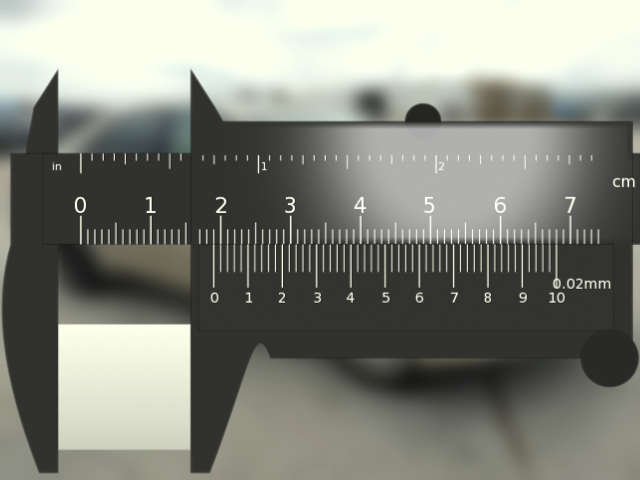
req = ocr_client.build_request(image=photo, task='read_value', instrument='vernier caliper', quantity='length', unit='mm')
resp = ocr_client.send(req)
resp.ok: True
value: 19.0 mm
